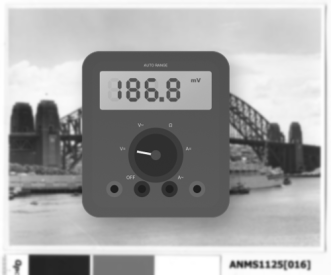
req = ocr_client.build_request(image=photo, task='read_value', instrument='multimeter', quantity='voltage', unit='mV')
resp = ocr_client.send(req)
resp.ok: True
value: 186.8 mV
